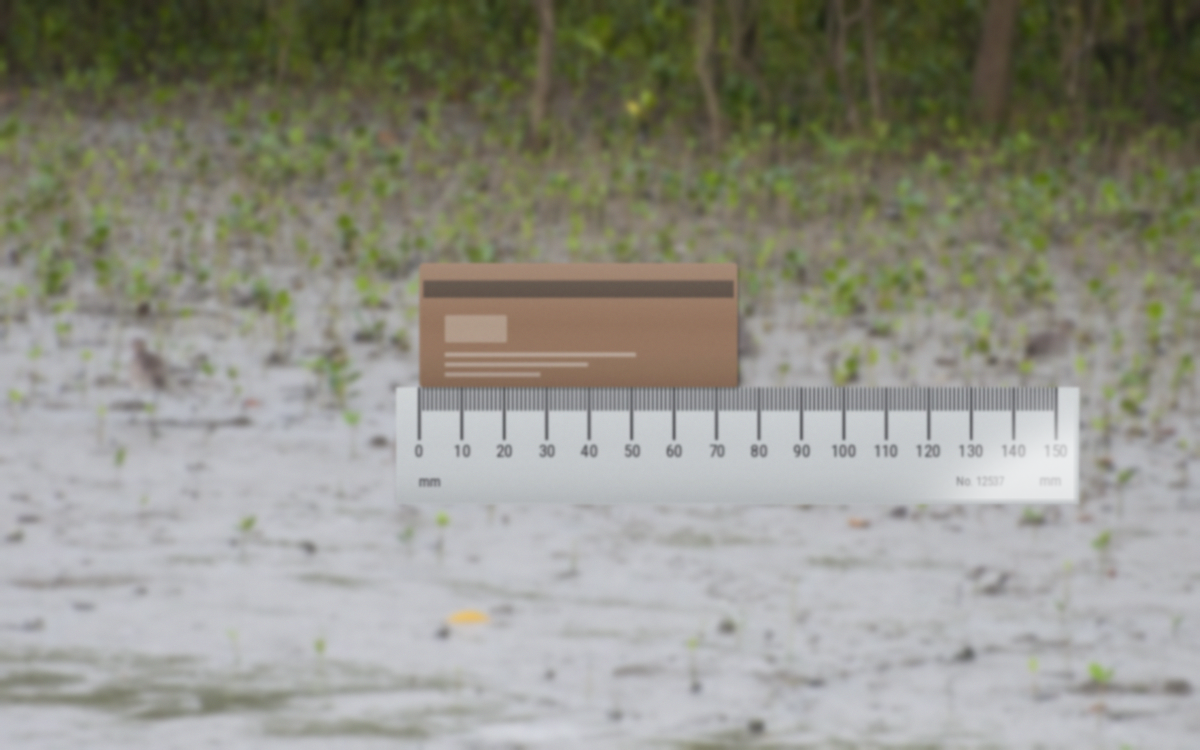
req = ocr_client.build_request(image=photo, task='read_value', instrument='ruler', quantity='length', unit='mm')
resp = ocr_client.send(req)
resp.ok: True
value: 75 mm
